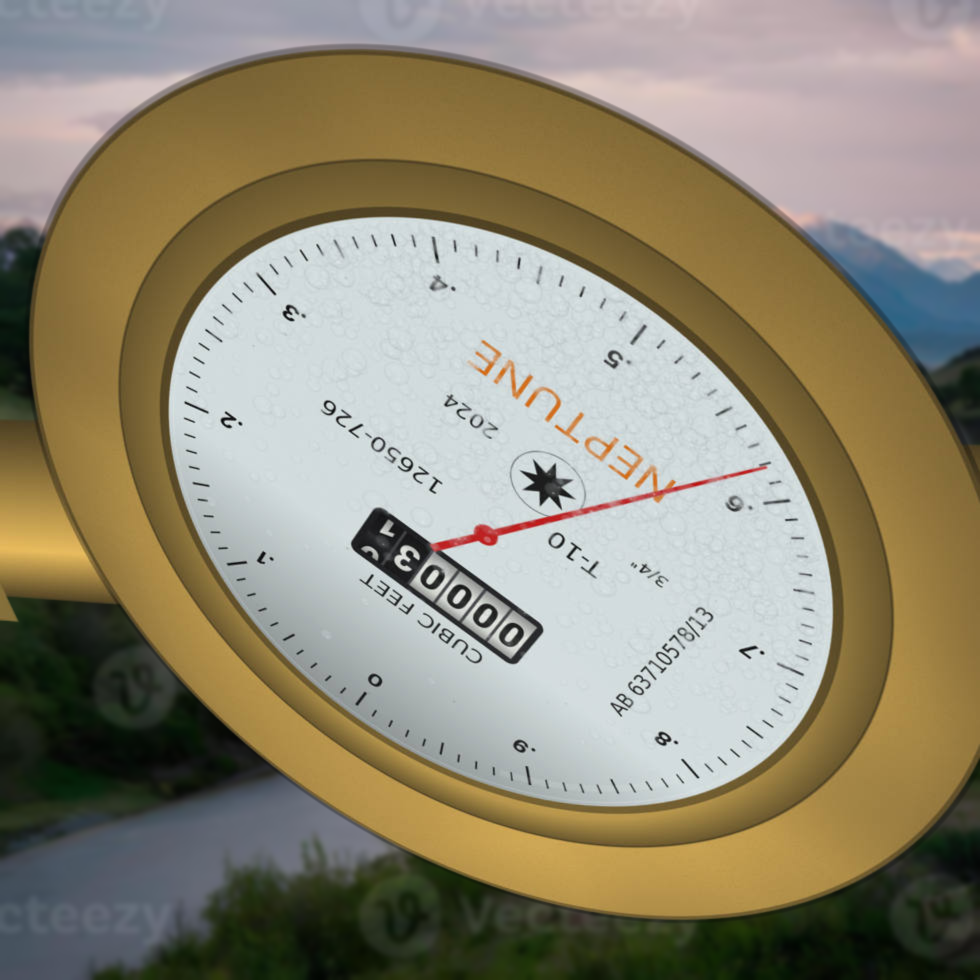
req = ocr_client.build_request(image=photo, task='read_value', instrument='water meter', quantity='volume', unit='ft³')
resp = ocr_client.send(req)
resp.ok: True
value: 30.58 ft³
